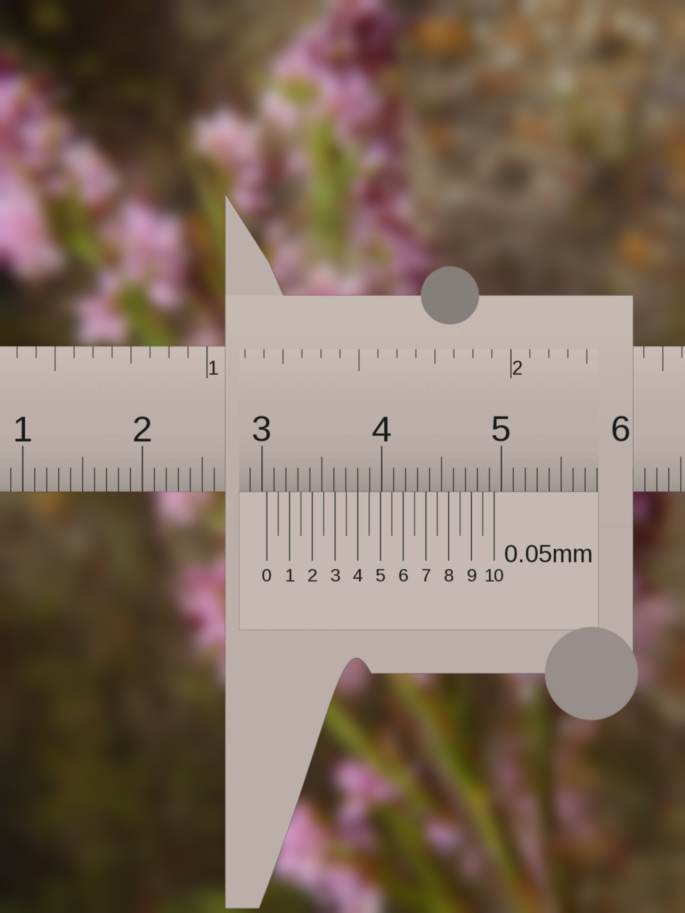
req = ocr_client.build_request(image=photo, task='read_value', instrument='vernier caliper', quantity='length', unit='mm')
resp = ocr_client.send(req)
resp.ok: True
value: 30.4 mm
